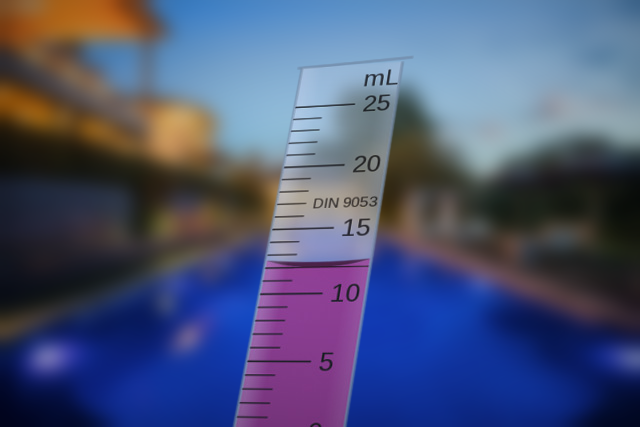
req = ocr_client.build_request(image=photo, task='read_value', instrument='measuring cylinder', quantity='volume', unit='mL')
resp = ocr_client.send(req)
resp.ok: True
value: 12 mL
